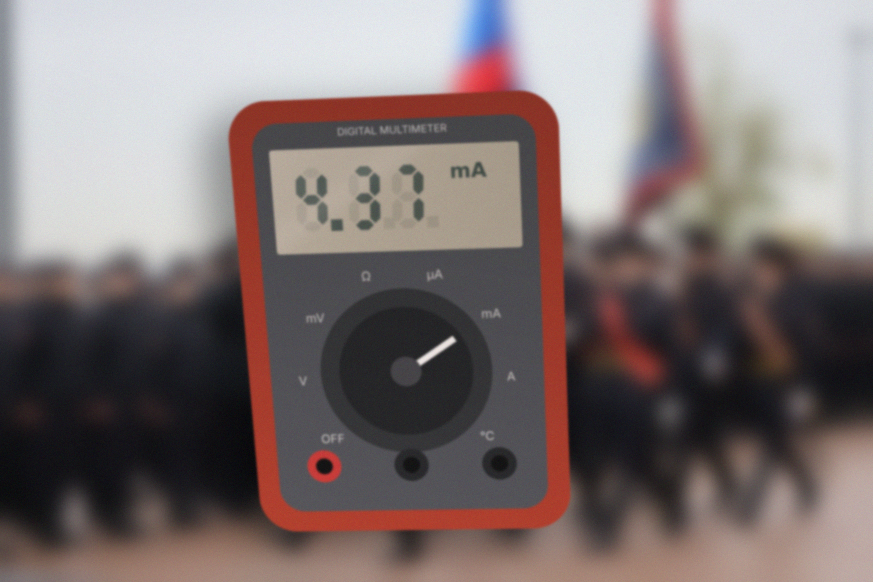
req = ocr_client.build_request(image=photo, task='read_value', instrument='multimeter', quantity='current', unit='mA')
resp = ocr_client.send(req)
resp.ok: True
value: 4.37 mA
